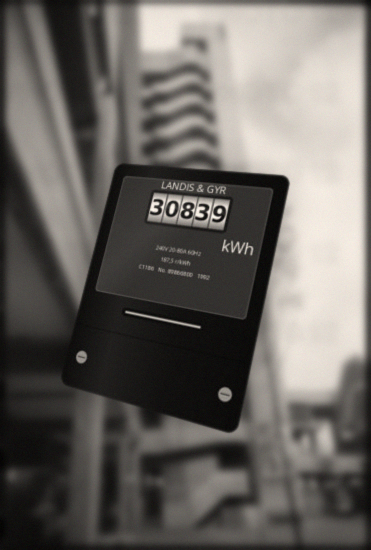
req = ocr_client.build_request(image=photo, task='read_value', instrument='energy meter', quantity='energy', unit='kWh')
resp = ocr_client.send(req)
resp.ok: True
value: 30839 kWh
